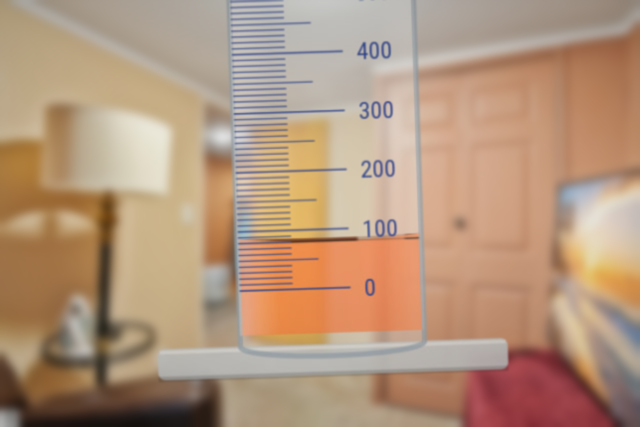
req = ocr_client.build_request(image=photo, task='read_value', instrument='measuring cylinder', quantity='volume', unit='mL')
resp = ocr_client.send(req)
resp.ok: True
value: 80 mL
